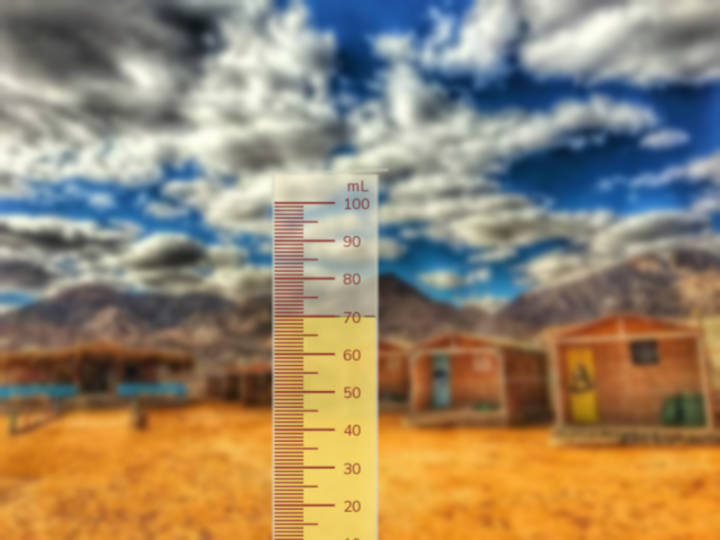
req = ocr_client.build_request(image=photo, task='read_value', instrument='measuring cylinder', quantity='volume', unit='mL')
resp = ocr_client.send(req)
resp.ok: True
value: 70 mL
